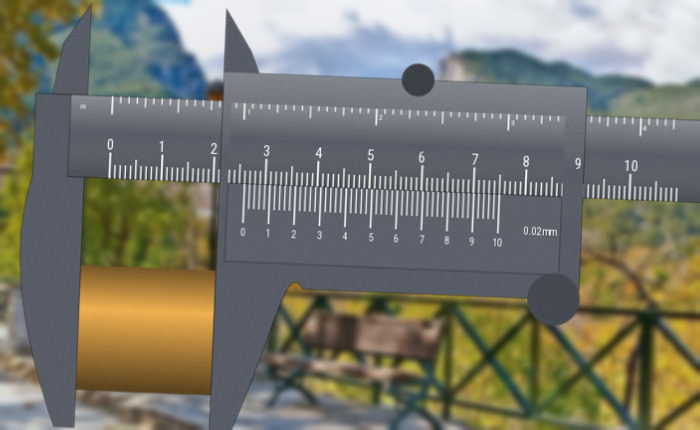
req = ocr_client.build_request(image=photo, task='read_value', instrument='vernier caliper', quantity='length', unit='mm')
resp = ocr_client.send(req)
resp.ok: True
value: 26.0 mm
